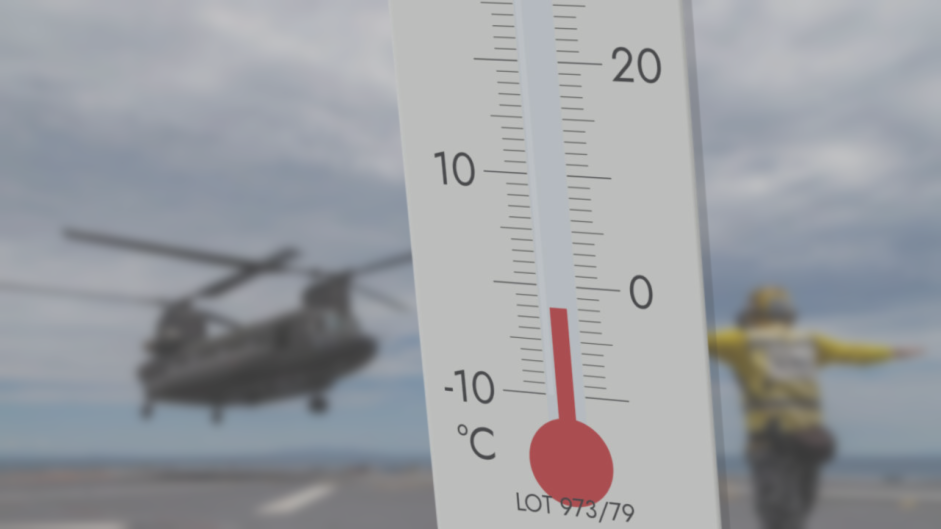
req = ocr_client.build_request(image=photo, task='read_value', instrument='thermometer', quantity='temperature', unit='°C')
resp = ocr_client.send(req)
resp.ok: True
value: -2 °C
